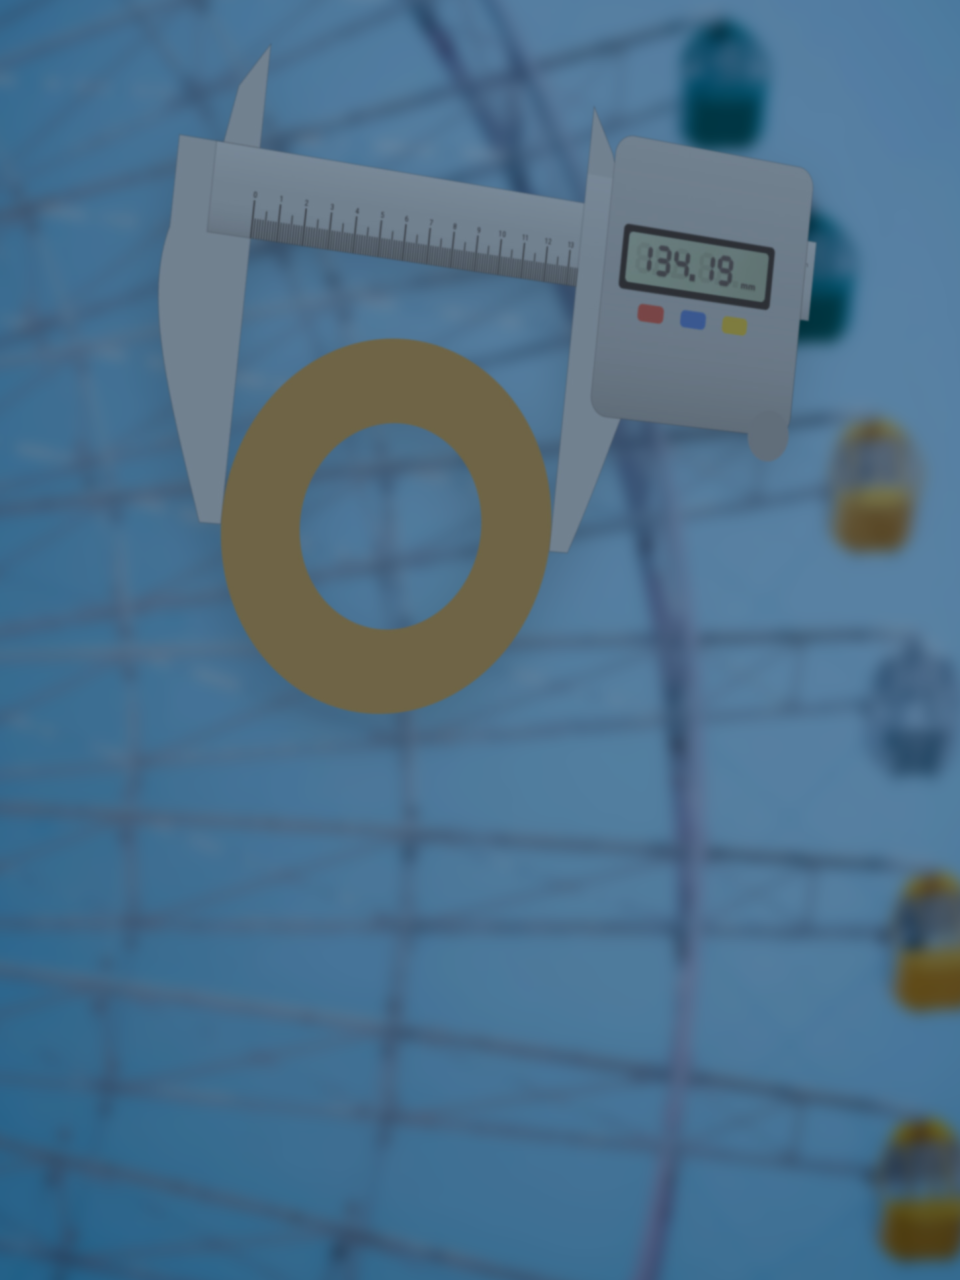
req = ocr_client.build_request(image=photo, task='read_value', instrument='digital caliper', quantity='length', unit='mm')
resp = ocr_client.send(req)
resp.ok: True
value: 134.19 mm
